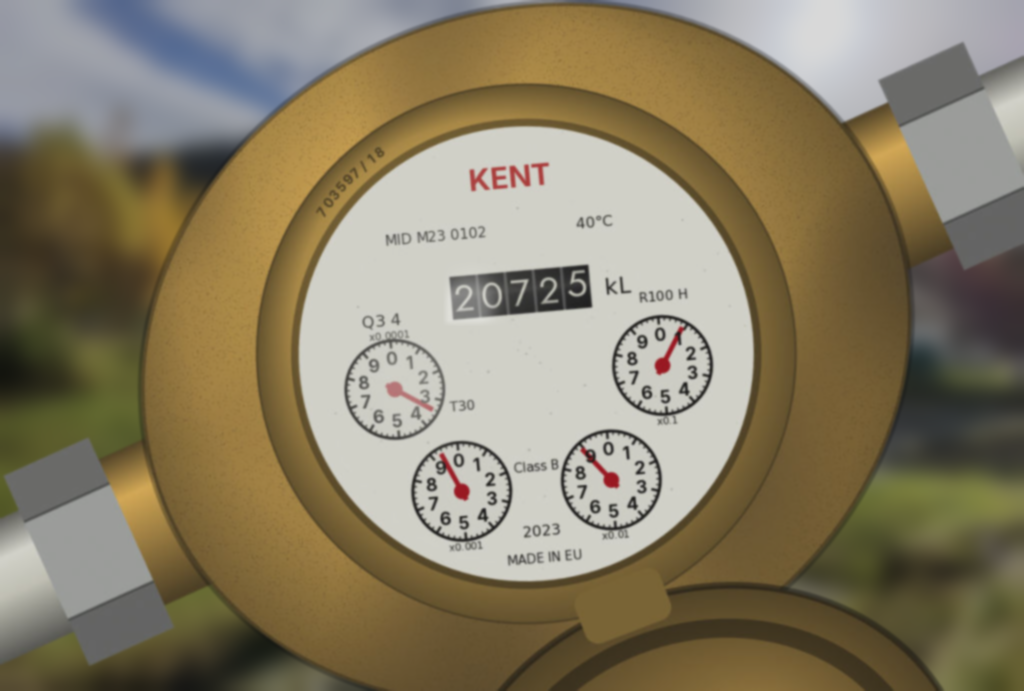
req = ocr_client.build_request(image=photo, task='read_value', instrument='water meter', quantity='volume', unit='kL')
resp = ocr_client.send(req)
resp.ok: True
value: 20725.0893 kL
